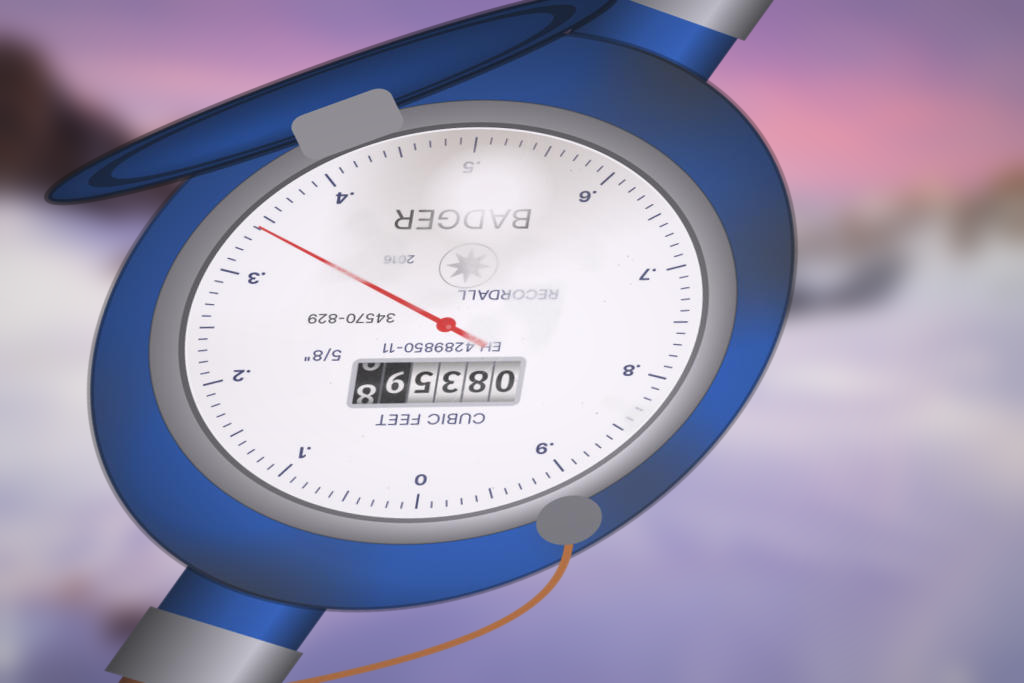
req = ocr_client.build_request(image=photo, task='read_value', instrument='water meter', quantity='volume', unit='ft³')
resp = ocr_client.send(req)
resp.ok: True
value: 83598.34 ft³
